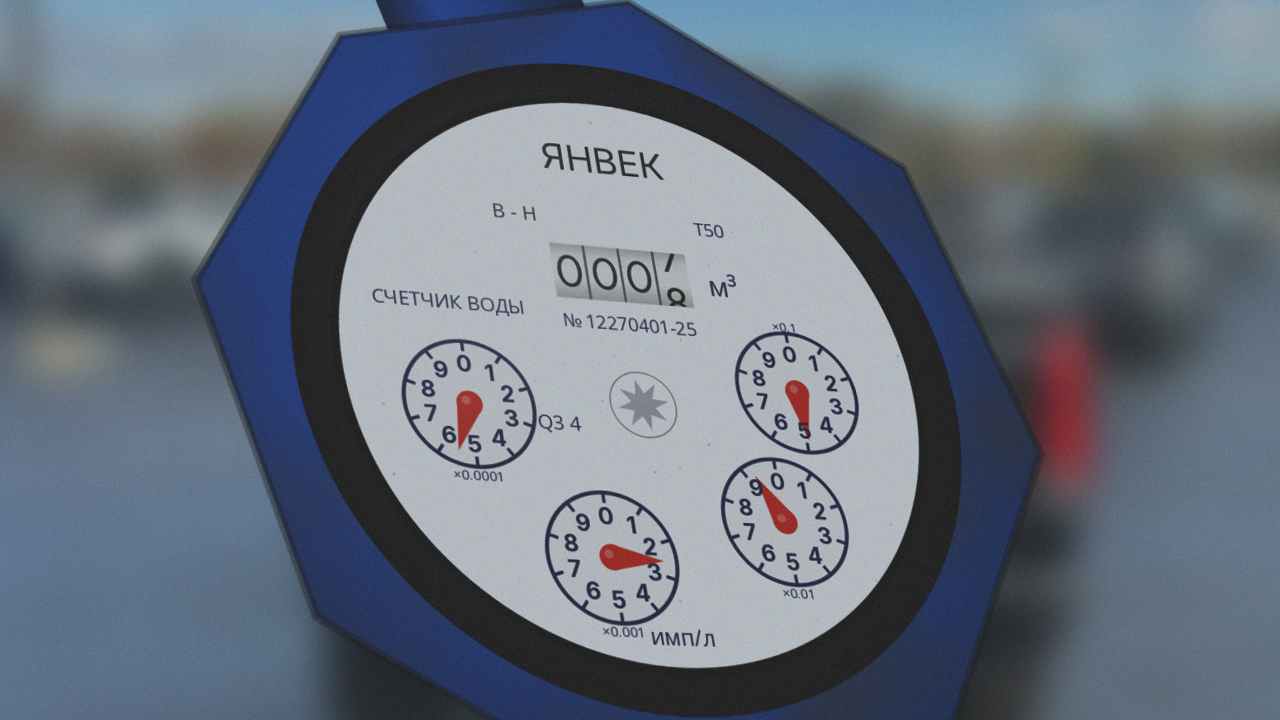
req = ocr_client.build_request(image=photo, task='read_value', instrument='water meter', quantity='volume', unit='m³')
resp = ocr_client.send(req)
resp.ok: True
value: 7.4925 m³
